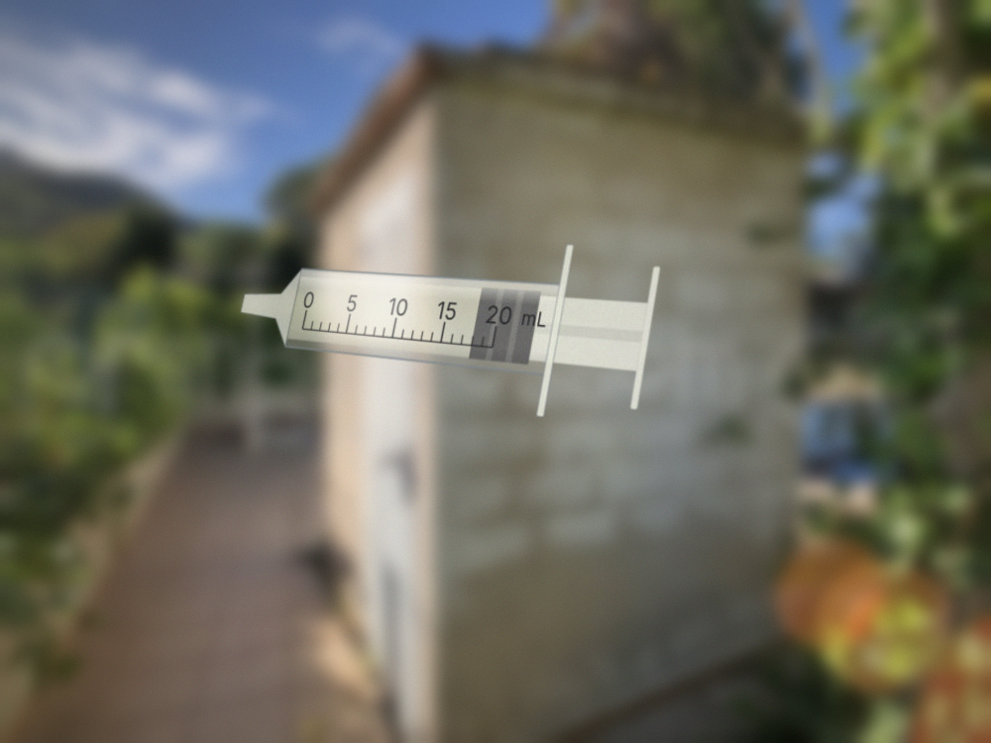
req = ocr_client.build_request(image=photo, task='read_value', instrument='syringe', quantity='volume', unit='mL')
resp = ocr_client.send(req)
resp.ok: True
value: 18 mL
